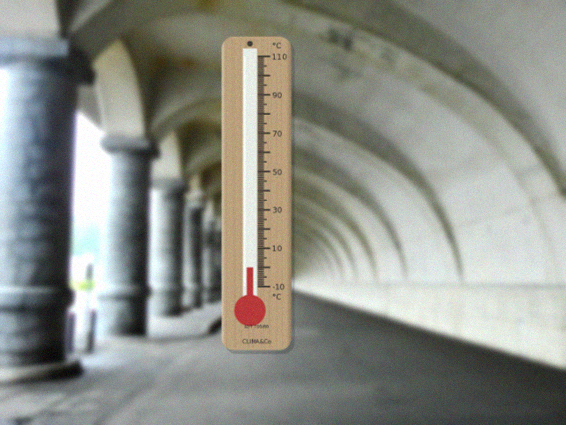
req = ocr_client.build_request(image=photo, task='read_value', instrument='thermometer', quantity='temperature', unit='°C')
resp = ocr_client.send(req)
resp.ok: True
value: 0 °C
